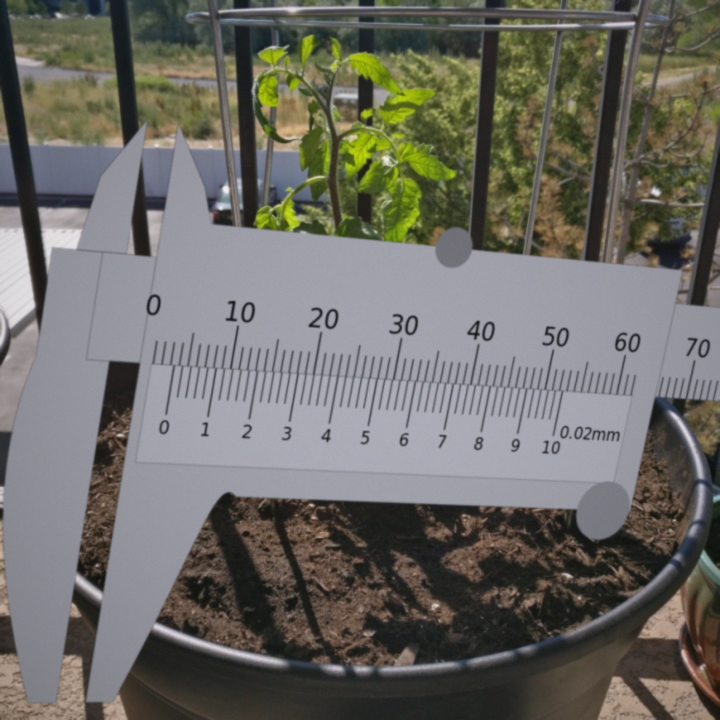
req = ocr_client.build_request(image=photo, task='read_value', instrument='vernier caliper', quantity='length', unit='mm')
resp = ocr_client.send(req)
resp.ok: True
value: 3.4 mm
